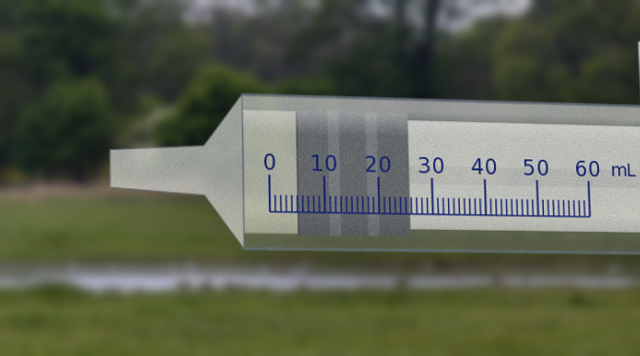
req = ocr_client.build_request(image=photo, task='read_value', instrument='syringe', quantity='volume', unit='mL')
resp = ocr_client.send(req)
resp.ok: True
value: 5 mL
